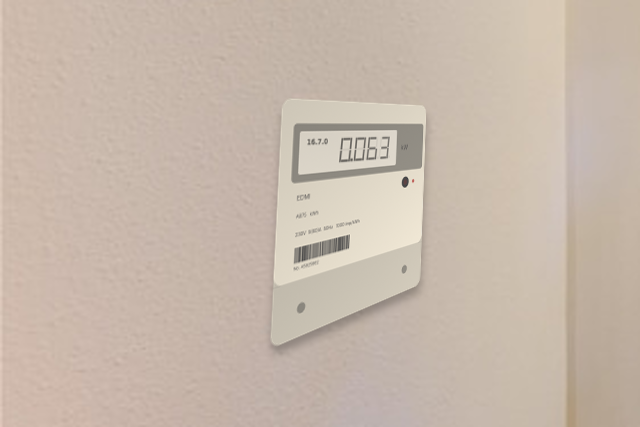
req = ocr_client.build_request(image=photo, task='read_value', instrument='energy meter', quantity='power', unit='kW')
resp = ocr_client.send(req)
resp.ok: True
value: 0.063 kW
